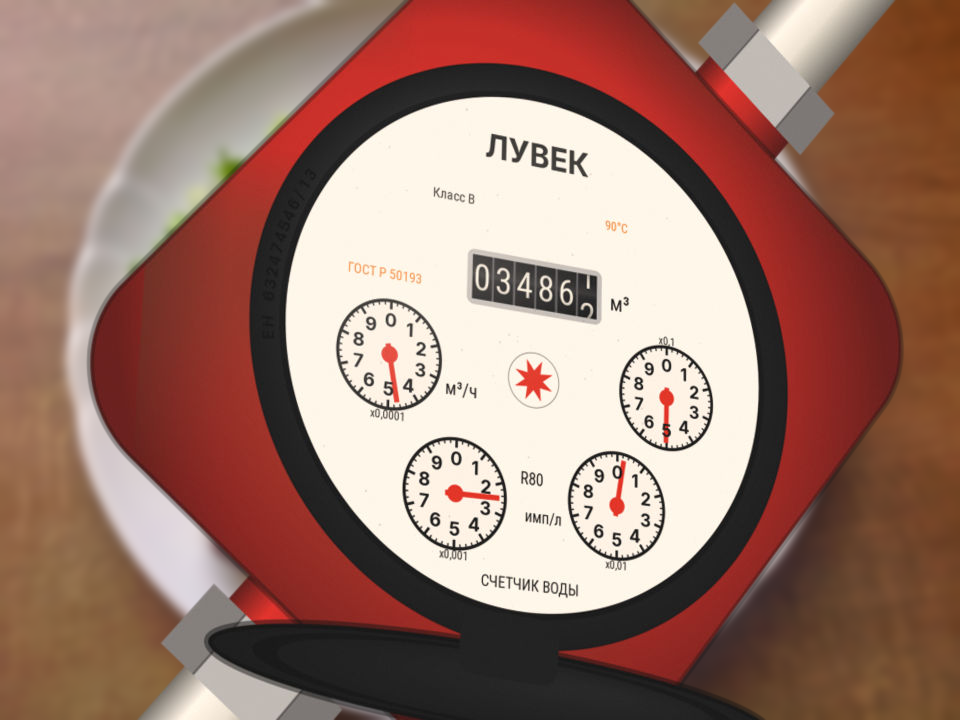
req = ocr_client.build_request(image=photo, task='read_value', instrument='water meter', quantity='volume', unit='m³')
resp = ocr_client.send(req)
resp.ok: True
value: 34861.5024 m³
